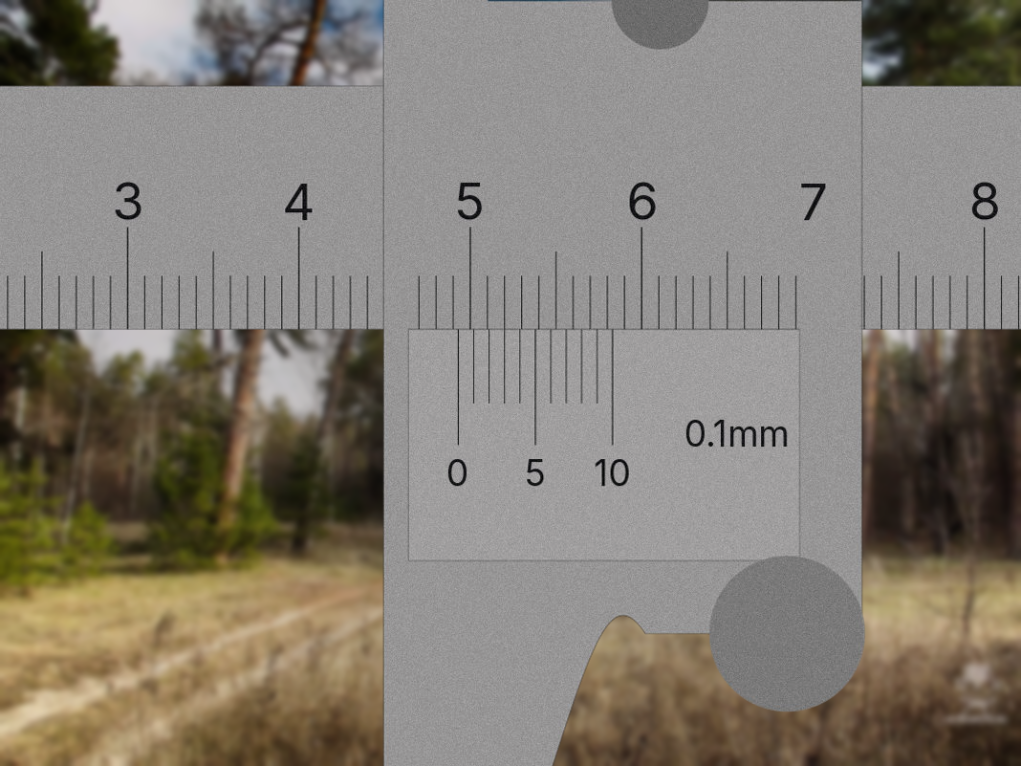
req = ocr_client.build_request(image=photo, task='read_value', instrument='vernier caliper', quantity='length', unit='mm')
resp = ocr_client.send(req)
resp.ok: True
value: 49.3 mm
